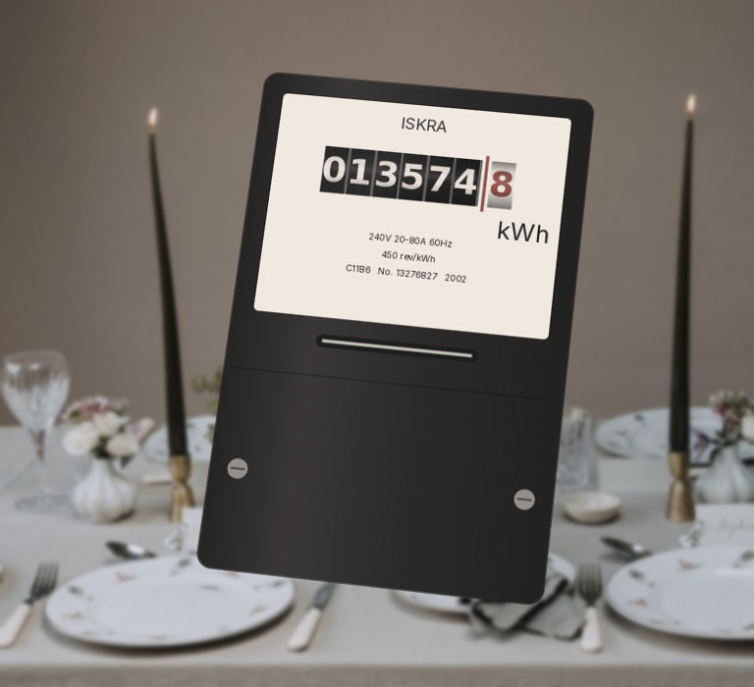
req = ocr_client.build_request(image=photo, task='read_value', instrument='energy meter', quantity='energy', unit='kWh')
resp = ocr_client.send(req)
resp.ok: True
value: 13574.8 kWh
